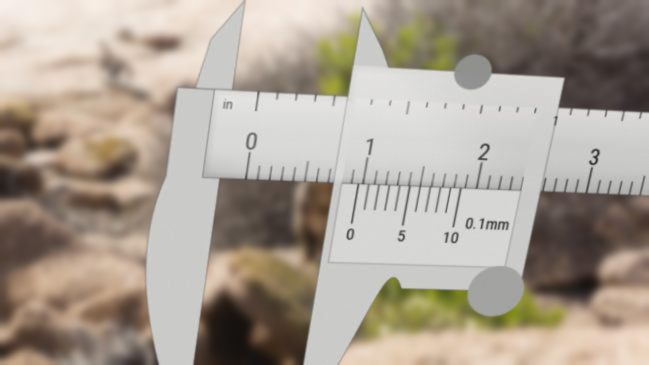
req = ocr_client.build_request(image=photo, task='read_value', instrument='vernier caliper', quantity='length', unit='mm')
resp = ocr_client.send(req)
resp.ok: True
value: 9.6 mm
